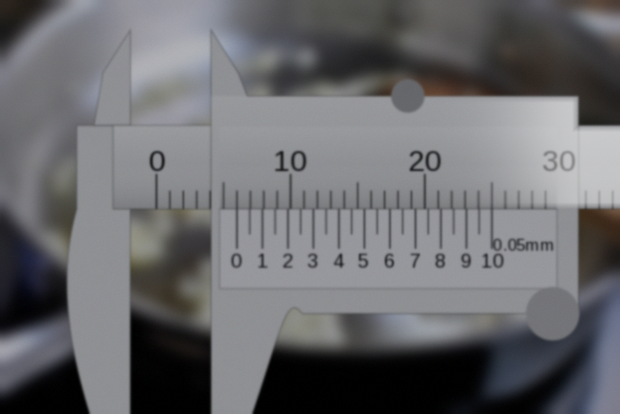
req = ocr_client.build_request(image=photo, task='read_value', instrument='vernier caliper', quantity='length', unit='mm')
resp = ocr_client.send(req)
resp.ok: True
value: 6.0 mm
